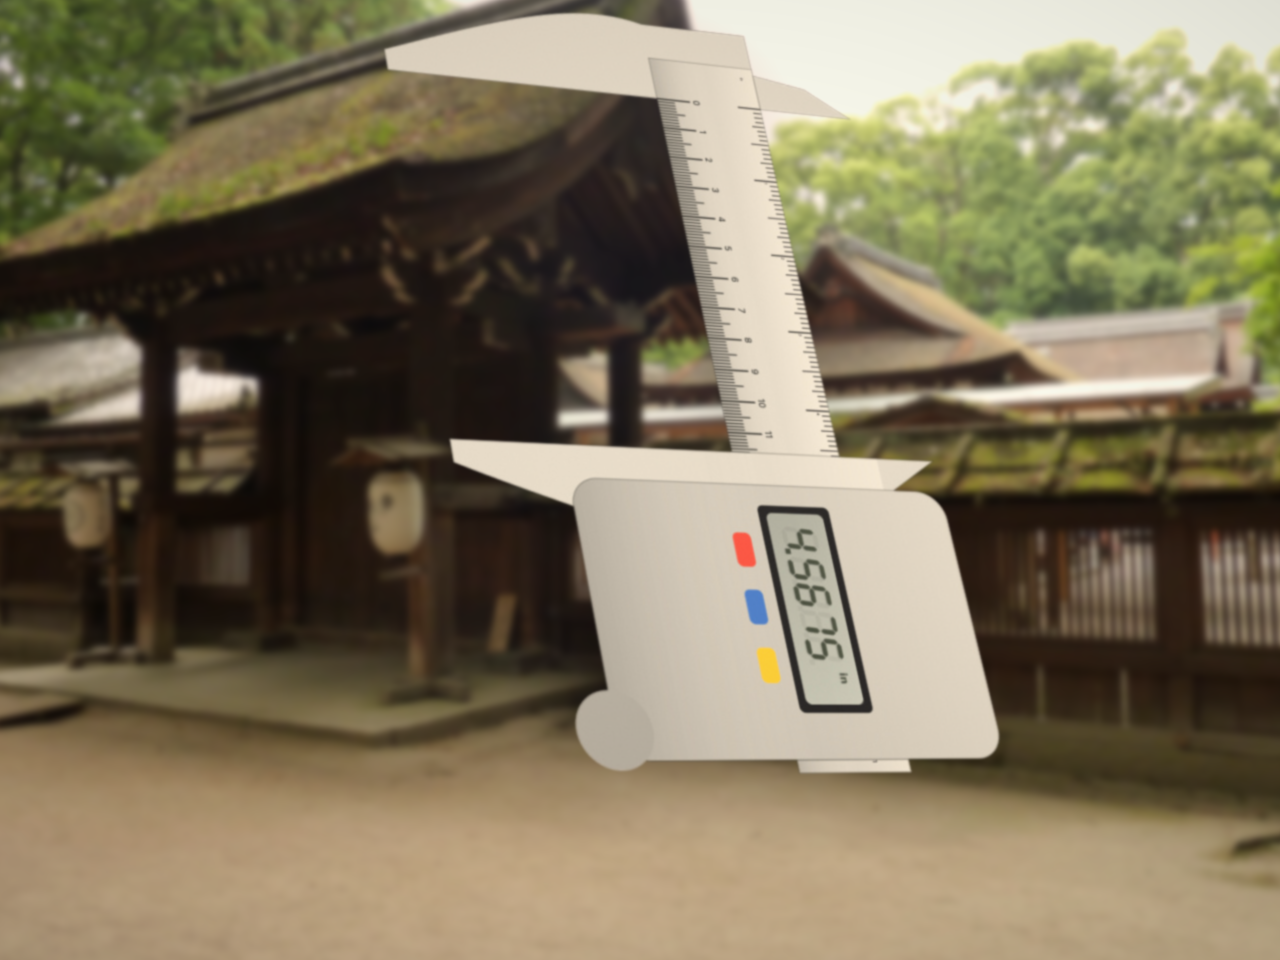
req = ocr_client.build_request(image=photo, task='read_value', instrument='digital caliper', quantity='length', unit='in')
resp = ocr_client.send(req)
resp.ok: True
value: 4.5675 in
